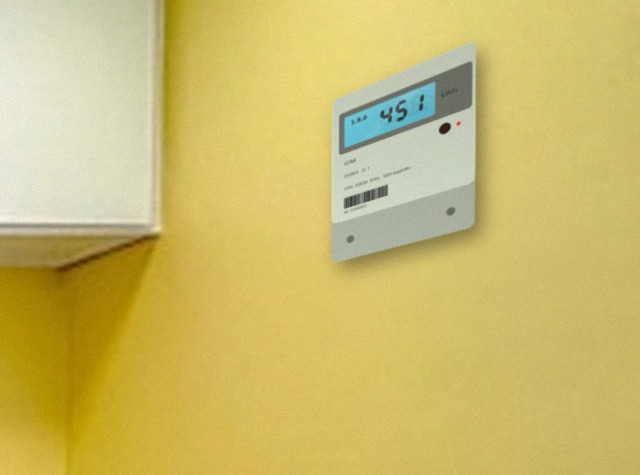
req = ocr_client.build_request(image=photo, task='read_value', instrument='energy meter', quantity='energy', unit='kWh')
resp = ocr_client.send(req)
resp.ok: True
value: 451 kWh
